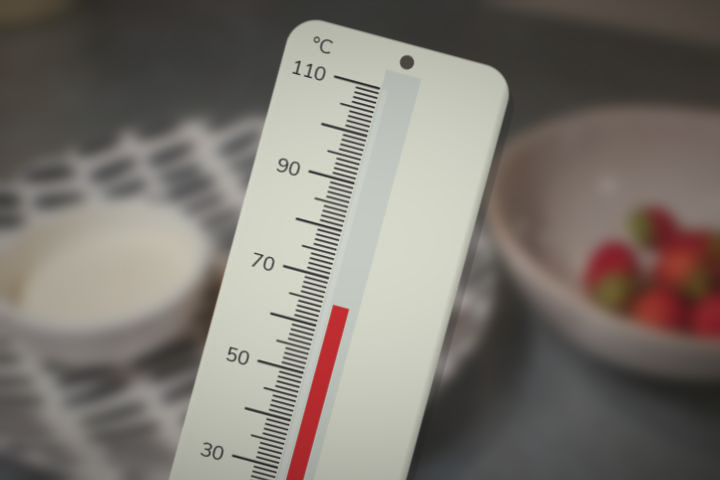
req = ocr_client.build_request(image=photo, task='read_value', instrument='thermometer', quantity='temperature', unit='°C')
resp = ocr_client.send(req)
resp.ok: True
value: 65 °C
